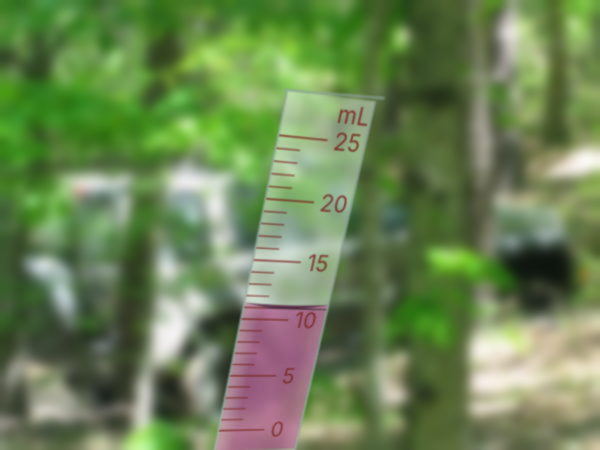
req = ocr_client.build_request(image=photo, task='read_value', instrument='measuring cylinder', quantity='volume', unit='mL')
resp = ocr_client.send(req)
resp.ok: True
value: 11 mL
